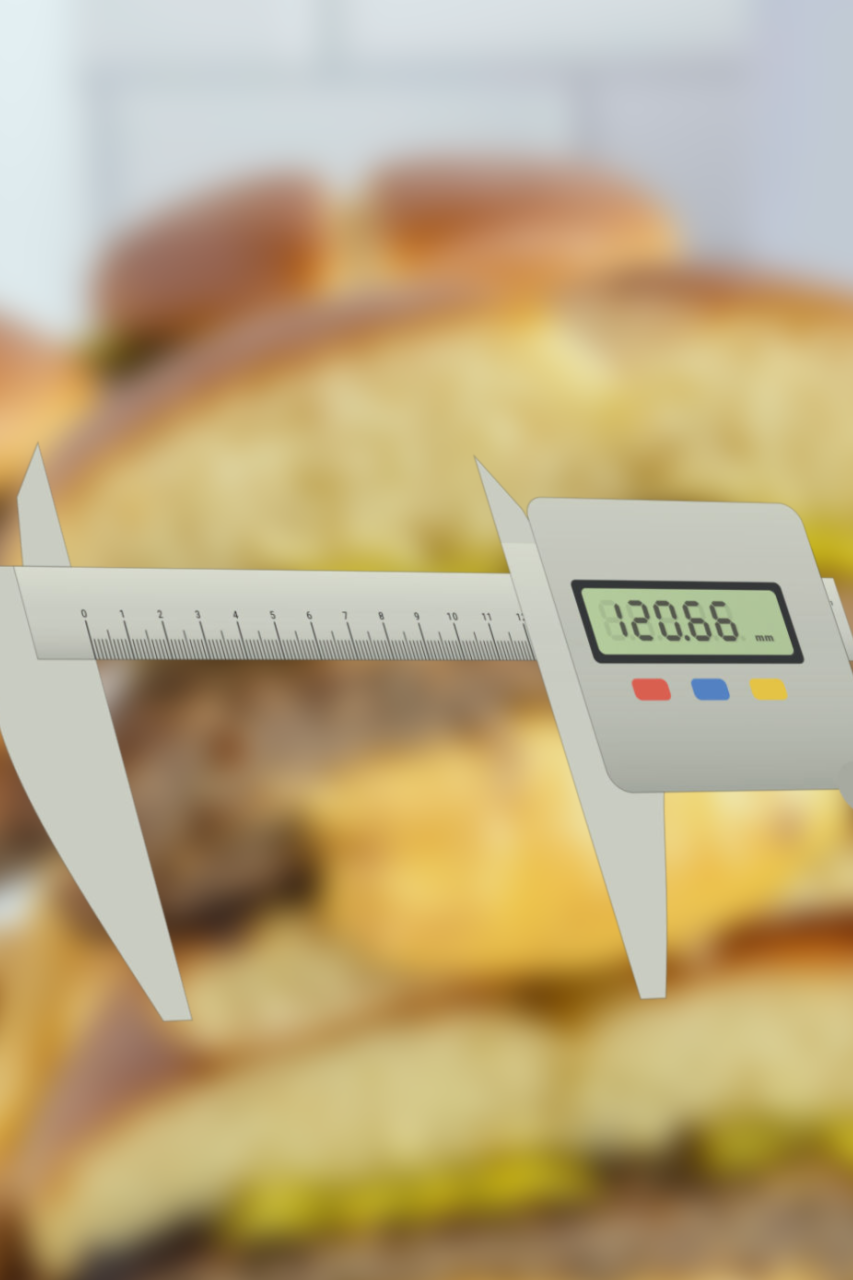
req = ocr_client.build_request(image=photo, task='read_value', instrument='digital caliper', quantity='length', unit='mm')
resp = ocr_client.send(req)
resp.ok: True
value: 120.66 mm
